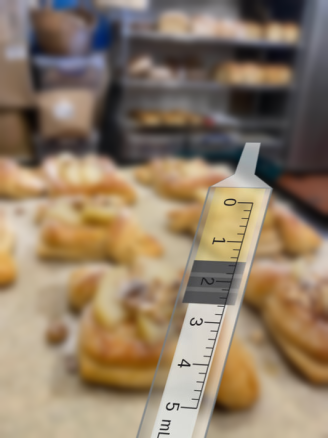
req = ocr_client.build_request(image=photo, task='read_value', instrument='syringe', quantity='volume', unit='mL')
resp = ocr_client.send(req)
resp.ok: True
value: 1.5 mL
